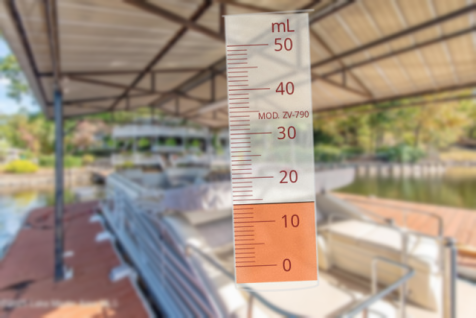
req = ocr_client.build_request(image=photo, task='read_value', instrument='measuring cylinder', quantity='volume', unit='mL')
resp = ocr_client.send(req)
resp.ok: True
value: 14 mL
